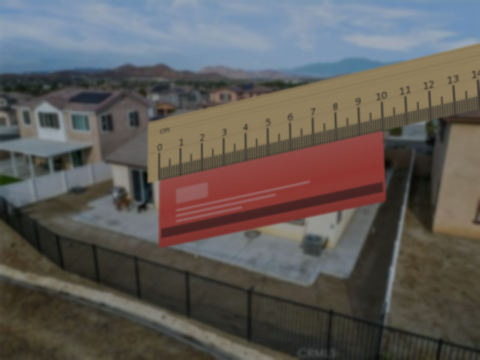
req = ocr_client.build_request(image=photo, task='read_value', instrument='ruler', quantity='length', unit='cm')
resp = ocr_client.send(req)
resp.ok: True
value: 10 cm
